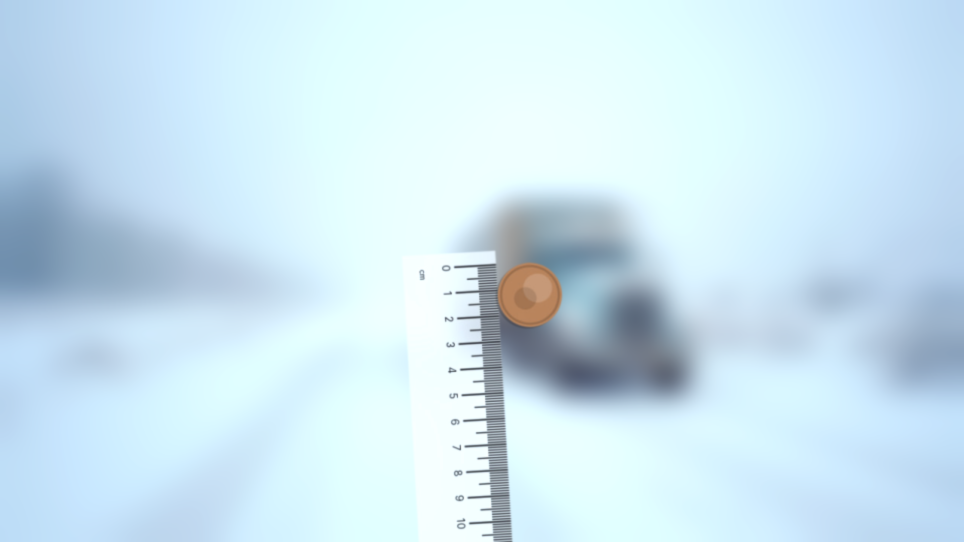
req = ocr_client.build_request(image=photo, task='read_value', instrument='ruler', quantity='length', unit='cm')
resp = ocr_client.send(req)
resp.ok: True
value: 2.5 cm
